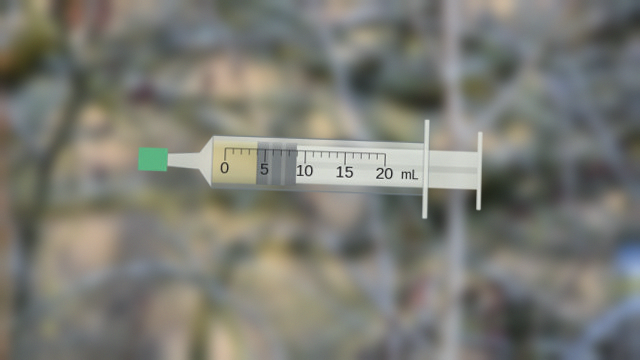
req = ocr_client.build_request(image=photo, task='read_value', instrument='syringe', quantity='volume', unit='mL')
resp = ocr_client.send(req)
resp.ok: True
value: 4 mL
